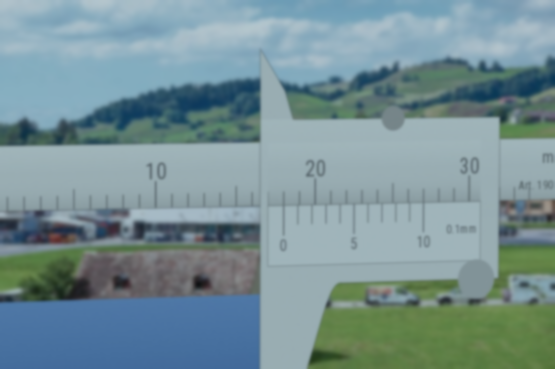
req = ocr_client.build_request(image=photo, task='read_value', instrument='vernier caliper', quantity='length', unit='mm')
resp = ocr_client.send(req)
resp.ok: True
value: 18.0 mm
